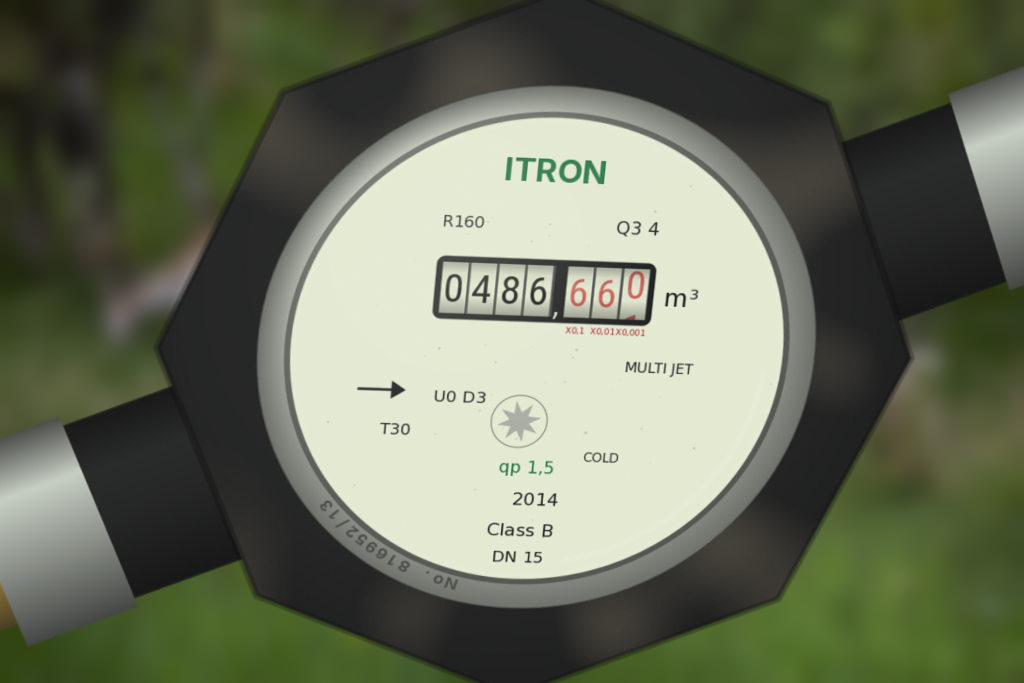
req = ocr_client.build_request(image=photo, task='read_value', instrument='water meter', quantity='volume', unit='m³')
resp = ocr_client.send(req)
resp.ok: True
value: 486.660 m³
